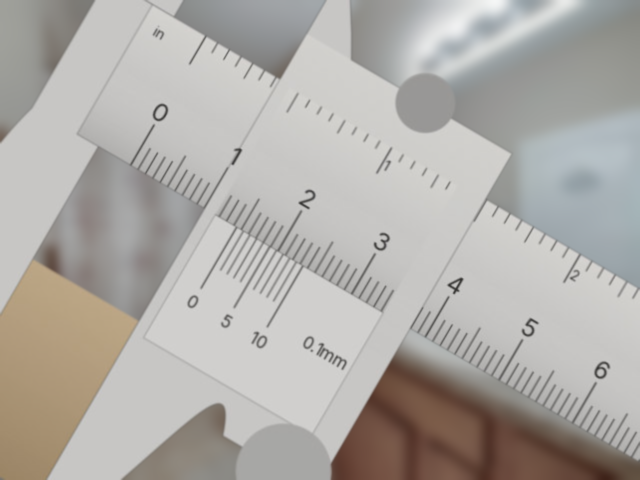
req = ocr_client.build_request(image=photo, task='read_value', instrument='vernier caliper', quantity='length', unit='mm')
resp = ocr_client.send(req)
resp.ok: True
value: 14.4 mm
